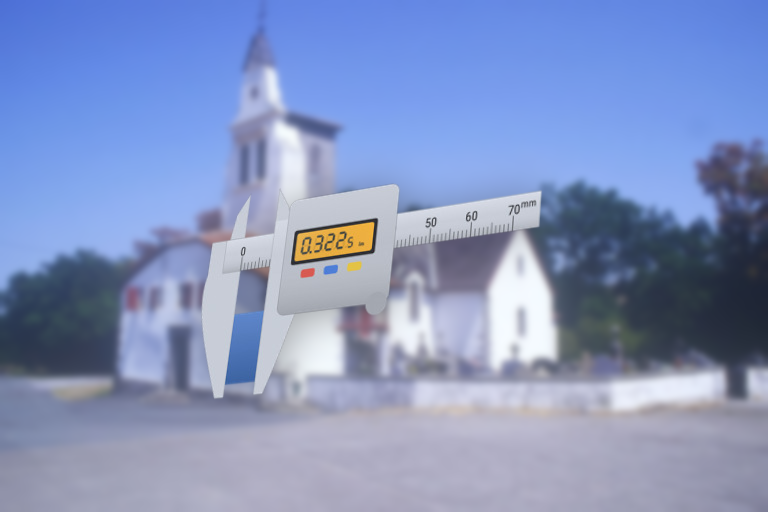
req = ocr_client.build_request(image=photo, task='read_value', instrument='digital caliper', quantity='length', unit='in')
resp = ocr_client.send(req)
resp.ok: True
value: 0.3225 in
